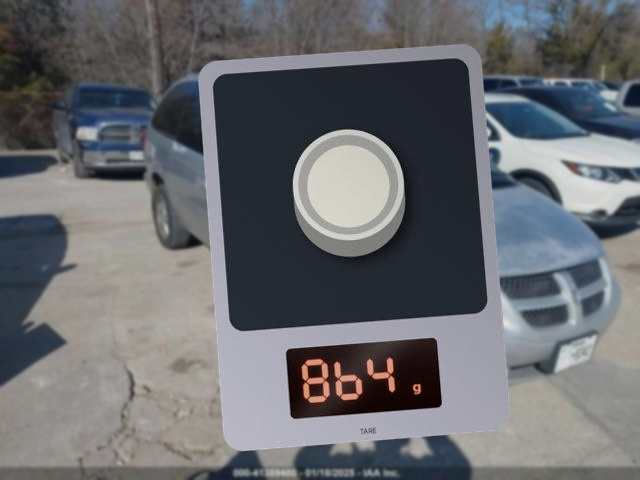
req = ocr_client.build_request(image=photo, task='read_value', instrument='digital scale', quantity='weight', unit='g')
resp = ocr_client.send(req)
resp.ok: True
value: 864 g
